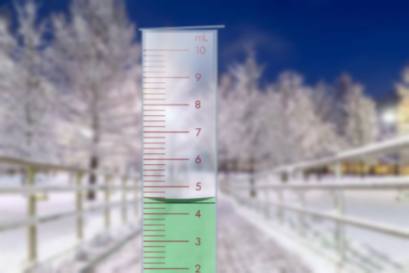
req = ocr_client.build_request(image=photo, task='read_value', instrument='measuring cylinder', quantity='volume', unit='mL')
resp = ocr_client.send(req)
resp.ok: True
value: 4.4 mL
